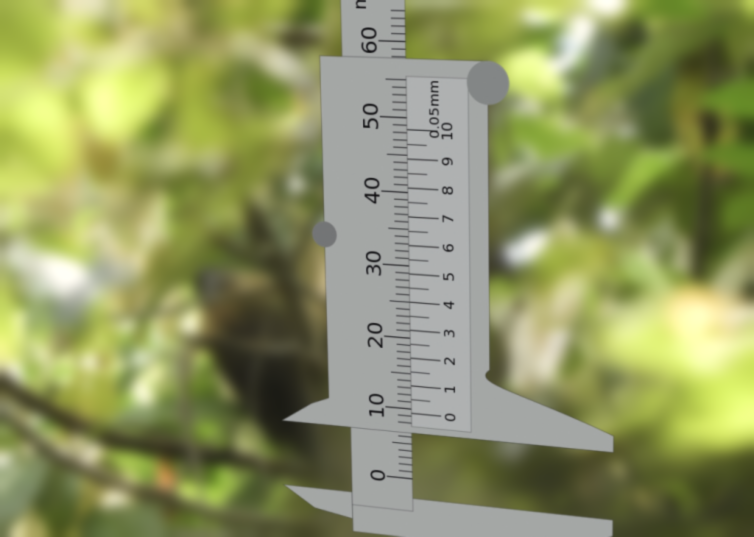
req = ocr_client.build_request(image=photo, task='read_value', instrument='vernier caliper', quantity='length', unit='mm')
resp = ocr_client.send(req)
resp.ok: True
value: 9.4 mm
